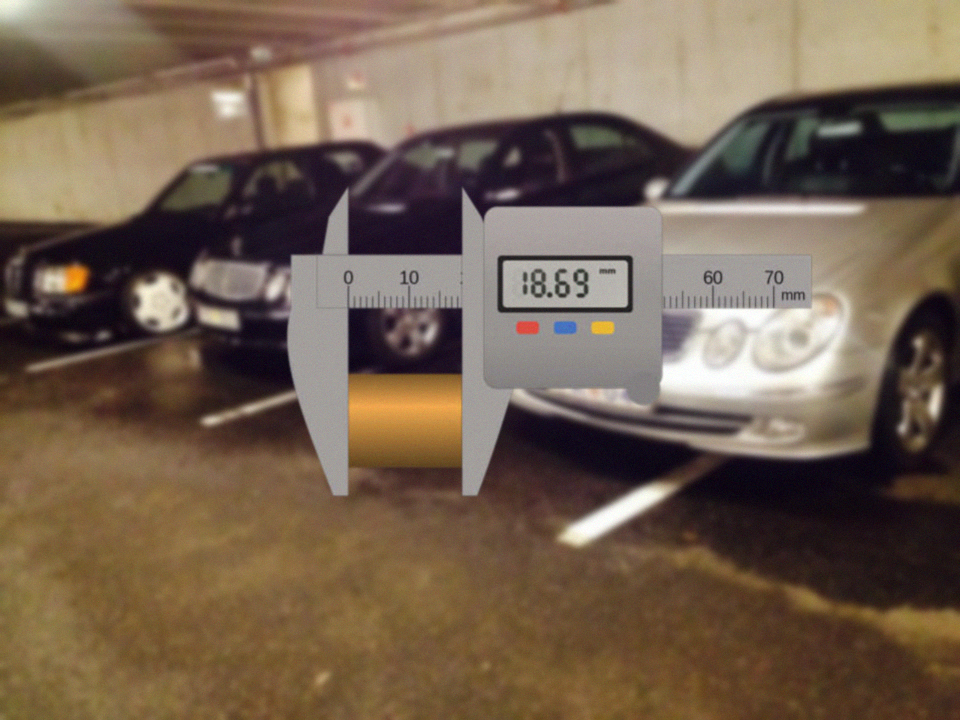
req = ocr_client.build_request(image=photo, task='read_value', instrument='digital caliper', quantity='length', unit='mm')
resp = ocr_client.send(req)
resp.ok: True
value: 18.69 mm
